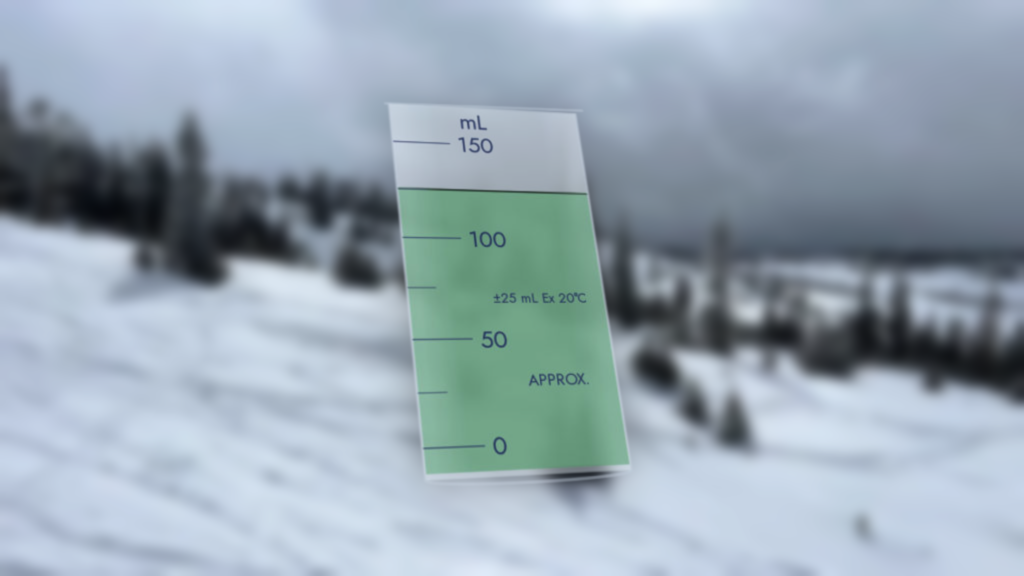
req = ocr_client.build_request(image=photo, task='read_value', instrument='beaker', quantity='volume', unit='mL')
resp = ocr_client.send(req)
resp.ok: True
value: 125 mL
